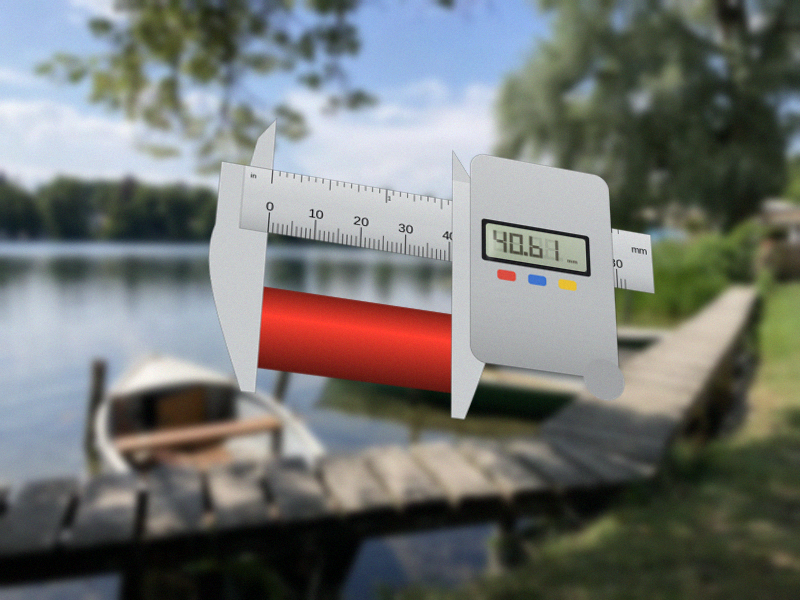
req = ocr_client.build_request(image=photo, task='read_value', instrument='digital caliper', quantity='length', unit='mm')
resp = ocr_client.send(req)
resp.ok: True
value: 40.61 mm
